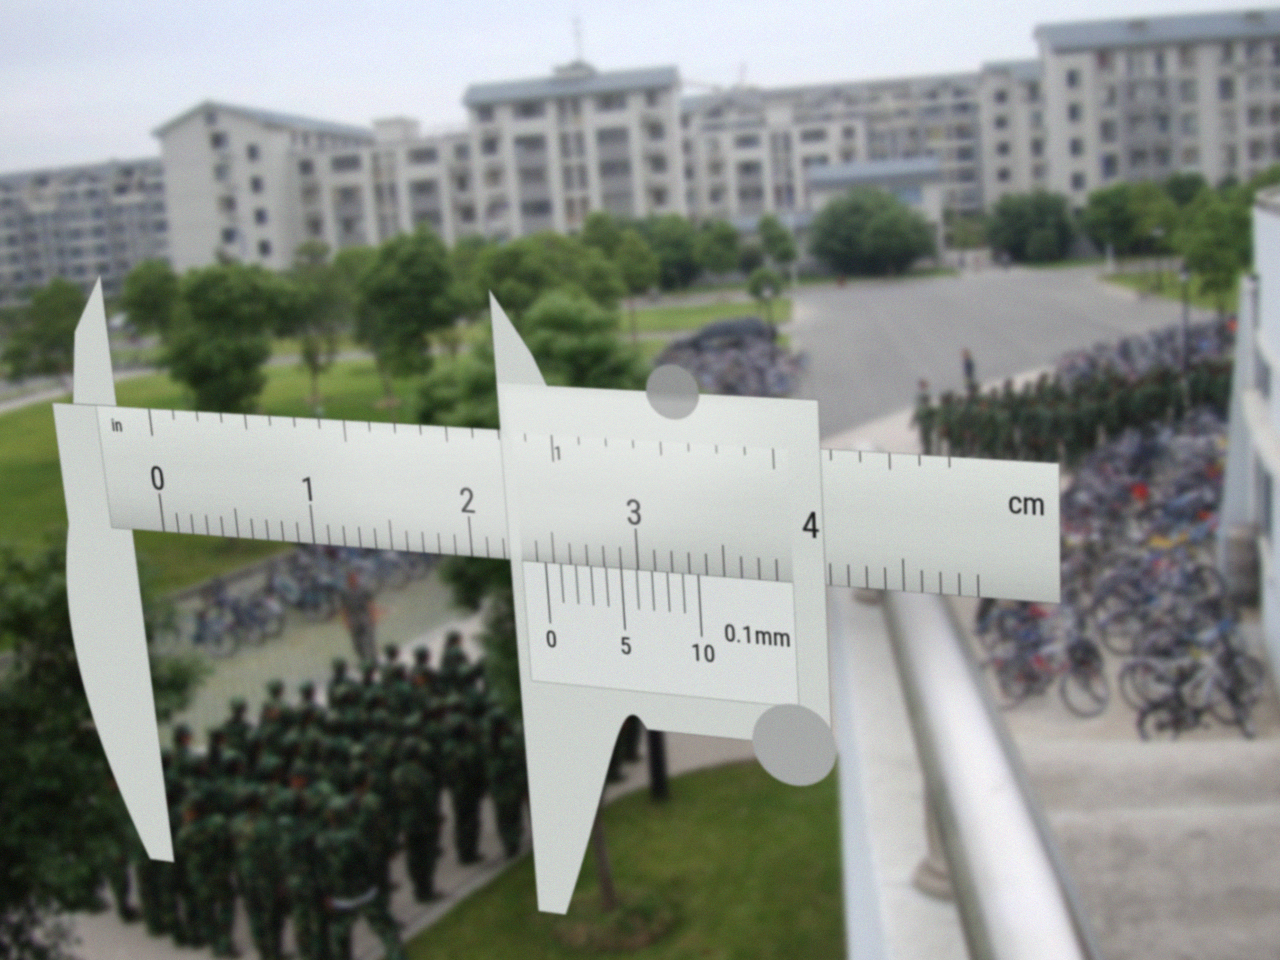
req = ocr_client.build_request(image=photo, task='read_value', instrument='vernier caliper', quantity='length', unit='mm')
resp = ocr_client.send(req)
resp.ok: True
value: 24.5 mm
